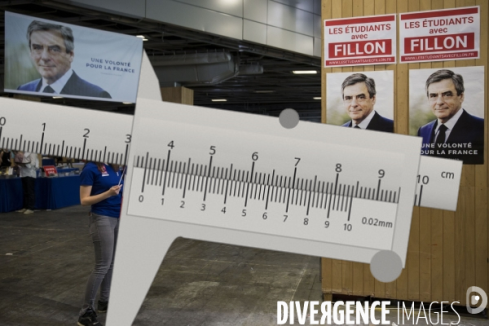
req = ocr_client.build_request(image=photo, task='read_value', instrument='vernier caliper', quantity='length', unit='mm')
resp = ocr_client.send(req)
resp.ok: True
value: 35.0 mm
